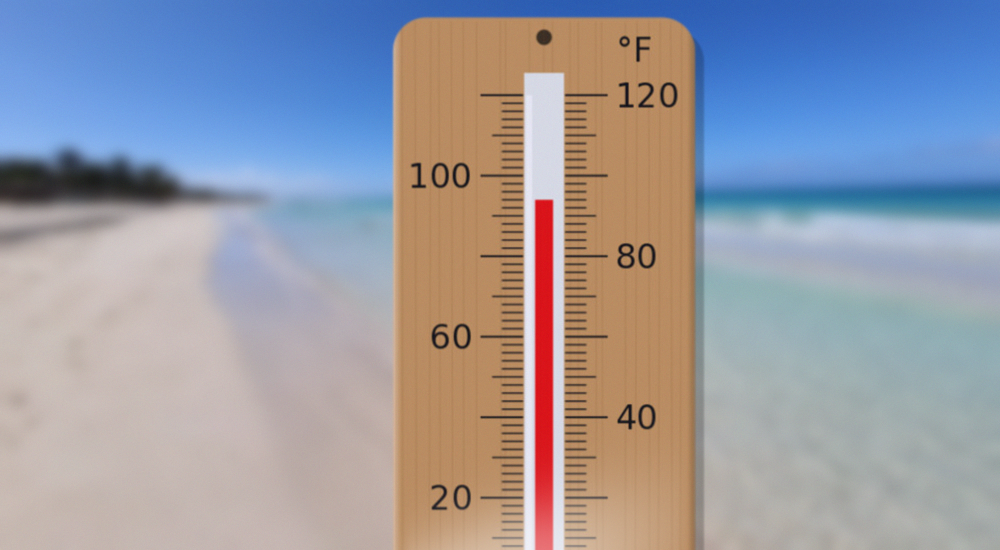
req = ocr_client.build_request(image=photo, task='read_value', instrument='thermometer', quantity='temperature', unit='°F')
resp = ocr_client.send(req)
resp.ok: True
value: 94 °F
